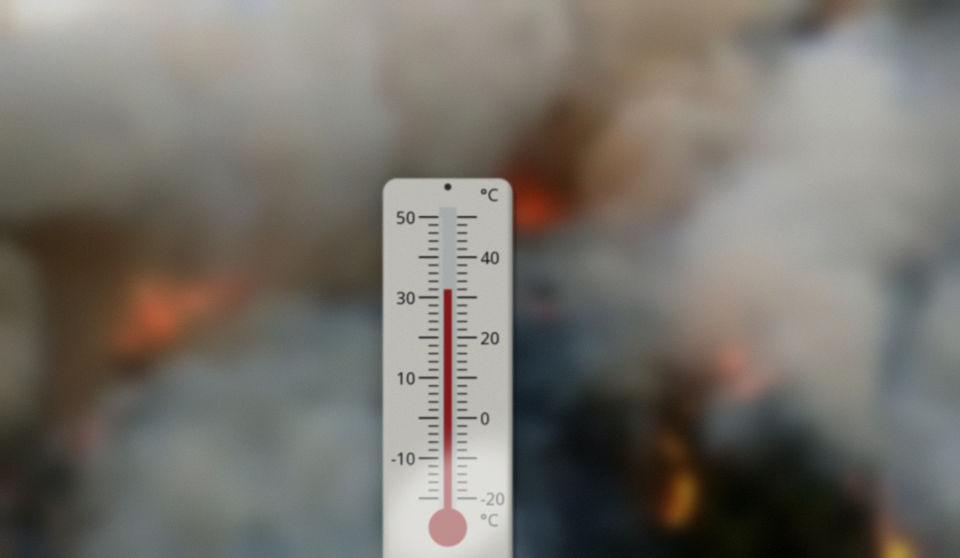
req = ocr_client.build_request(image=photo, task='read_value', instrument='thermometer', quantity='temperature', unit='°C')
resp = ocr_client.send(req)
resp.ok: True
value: 32 °C
